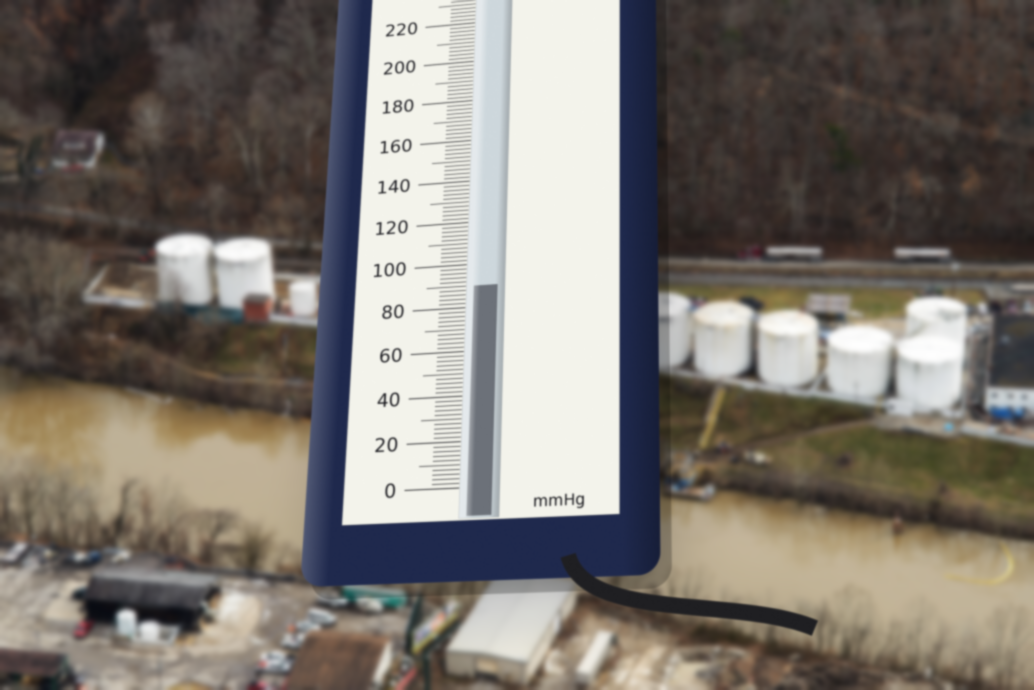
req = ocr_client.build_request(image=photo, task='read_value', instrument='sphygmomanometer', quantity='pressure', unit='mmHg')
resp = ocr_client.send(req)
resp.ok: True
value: 90 mmHg
